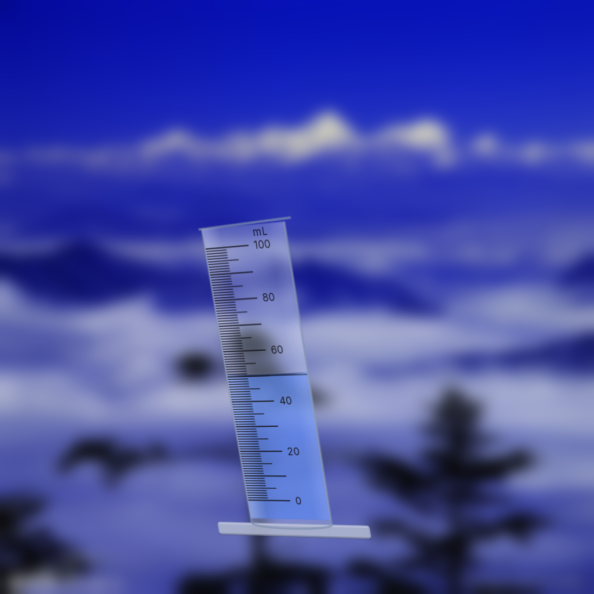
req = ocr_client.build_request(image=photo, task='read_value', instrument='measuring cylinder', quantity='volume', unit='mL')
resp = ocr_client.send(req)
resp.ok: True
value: 50 mL
